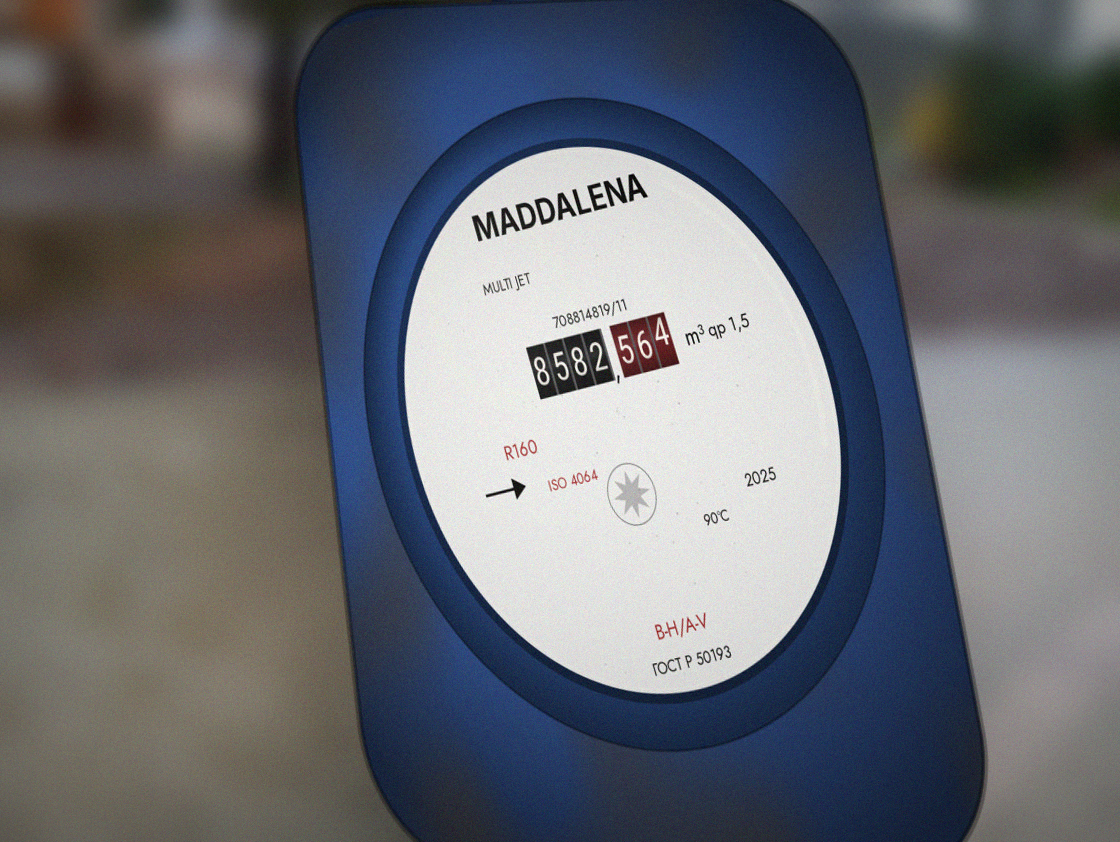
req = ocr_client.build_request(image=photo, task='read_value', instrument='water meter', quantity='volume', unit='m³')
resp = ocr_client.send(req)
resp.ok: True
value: 8582.564 m³
